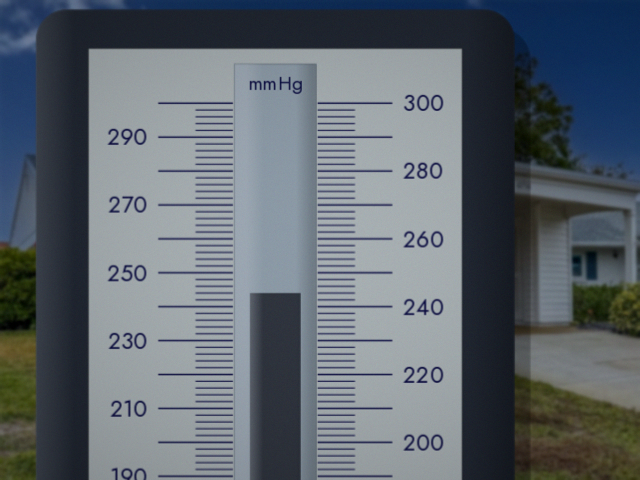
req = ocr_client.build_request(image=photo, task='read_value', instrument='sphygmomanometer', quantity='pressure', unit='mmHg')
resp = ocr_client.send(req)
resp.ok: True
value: 244 mmHg
